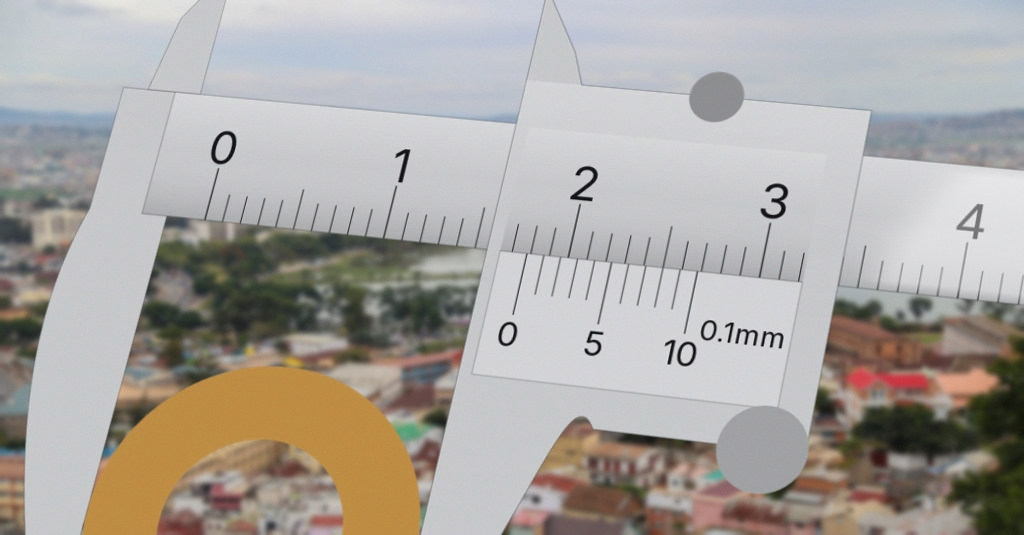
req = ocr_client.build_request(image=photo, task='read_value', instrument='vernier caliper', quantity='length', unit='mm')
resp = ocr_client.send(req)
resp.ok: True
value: 17.8 mm
